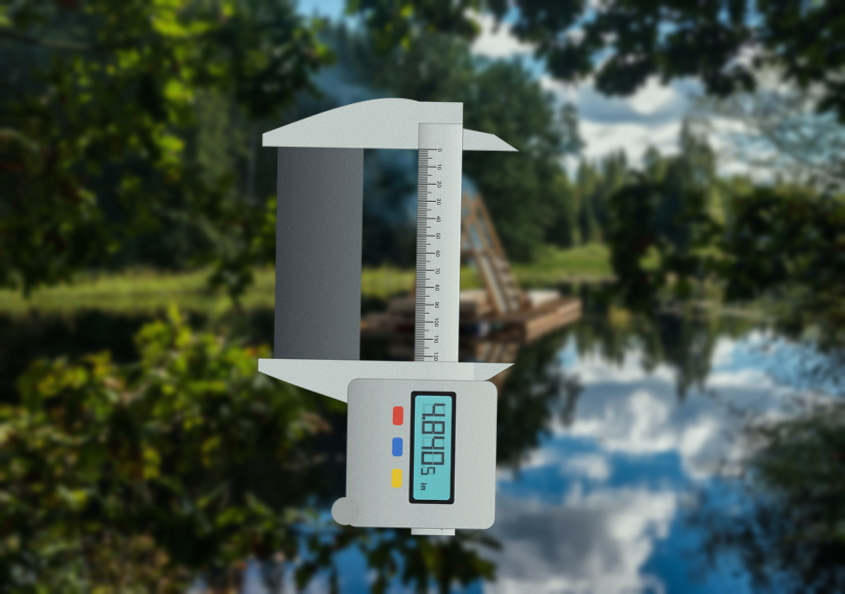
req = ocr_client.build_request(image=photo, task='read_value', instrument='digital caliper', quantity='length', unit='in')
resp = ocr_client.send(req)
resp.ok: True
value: 4.8405 in
